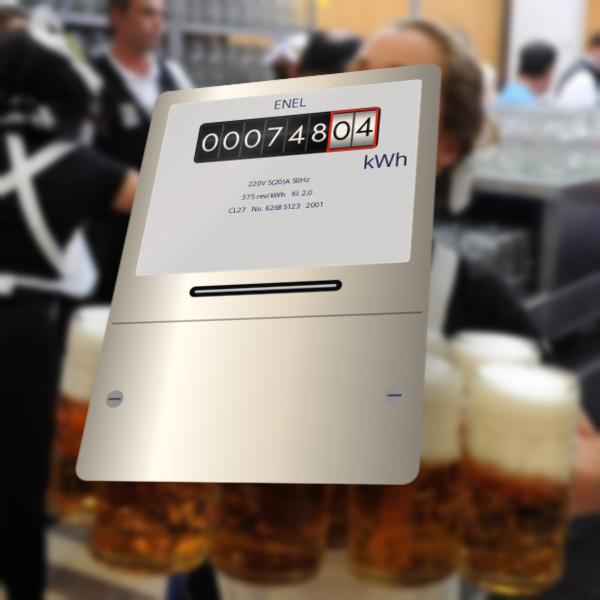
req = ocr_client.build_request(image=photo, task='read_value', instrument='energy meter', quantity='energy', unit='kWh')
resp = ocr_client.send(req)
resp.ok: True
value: 748.04 kWh
